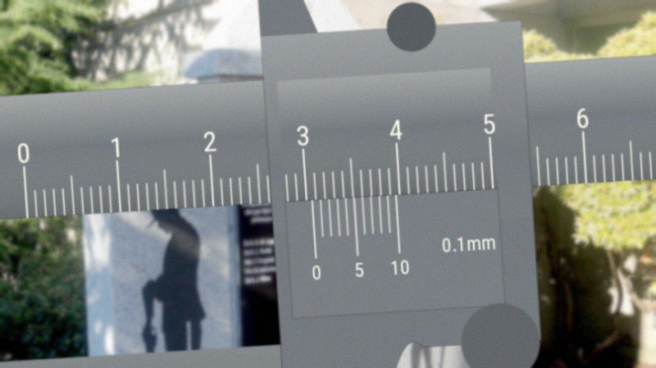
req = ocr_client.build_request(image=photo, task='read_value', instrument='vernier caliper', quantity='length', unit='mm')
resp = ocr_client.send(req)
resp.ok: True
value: 30.6 mm
